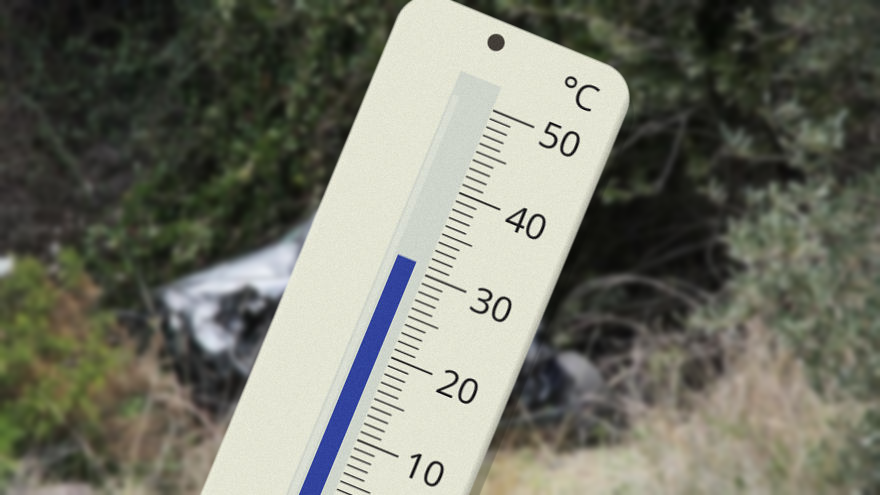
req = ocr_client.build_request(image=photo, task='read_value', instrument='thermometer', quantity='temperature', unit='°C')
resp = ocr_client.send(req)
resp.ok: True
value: 31 °C
